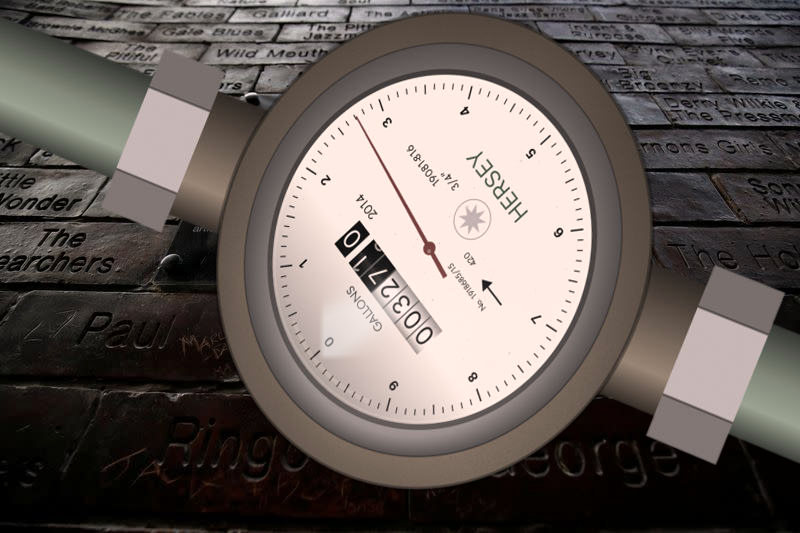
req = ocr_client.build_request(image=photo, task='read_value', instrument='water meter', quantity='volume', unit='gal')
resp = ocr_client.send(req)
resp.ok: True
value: 32712.7 gal
